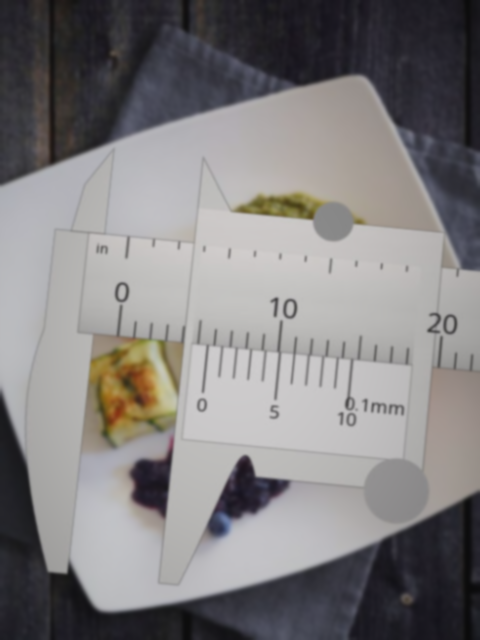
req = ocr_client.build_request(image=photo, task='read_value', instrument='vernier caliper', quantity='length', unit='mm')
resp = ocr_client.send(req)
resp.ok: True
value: 5.6 mm
